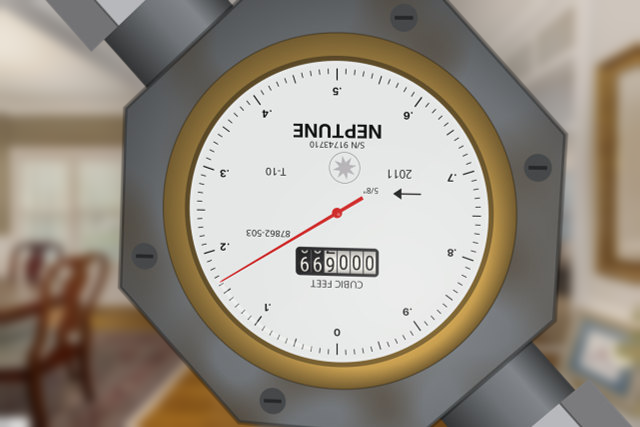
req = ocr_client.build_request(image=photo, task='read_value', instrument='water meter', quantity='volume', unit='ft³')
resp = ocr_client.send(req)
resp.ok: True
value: 699.16 ft³
